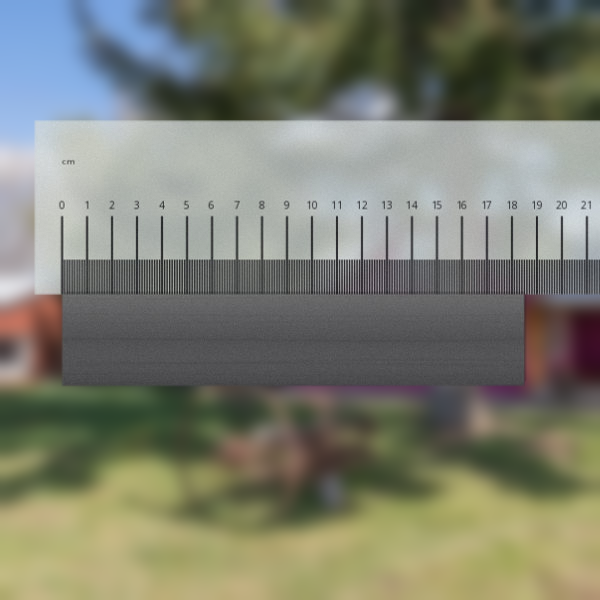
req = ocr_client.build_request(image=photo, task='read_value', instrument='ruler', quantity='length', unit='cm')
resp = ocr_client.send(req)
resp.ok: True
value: 18.5 cm
